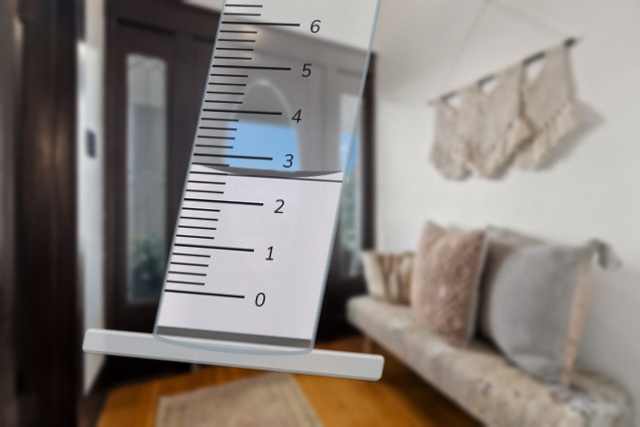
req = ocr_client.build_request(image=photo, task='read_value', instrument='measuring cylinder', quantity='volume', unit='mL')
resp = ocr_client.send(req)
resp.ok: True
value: 2.6 mL
